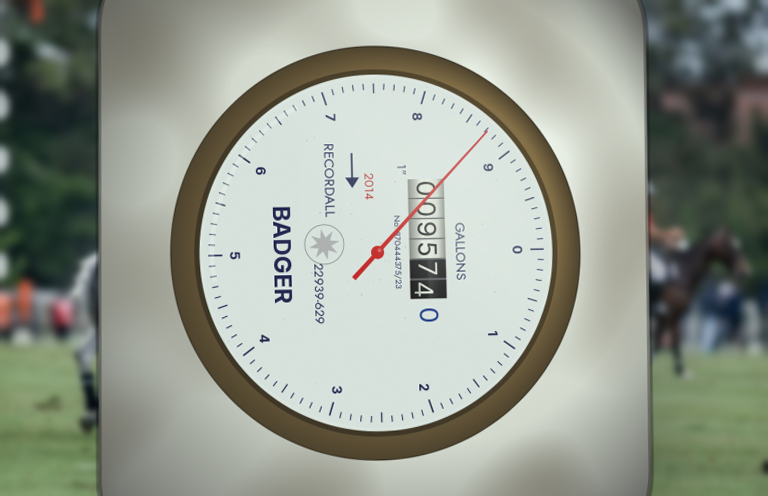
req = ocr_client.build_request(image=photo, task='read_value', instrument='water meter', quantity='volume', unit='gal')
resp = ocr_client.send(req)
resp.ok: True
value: 95738.7 gal
